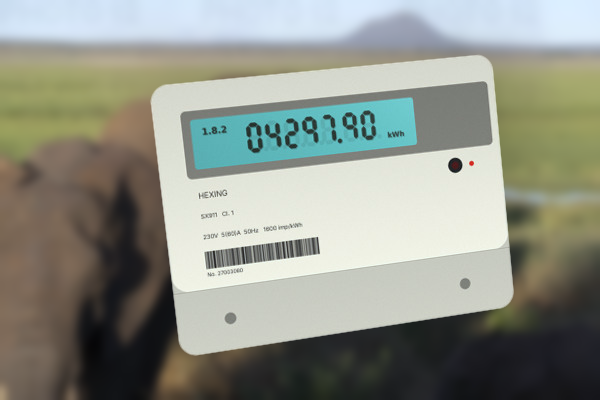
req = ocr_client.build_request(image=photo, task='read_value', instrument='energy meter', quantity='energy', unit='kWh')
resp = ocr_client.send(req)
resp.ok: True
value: 4297.90 kWh
